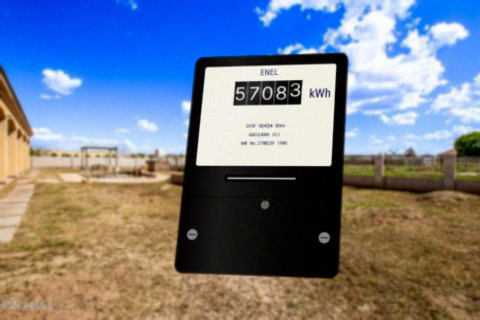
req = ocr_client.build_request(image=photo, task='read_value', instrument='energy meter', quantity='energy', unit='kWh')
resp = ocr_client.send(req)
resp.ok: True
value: 57083 kWh
